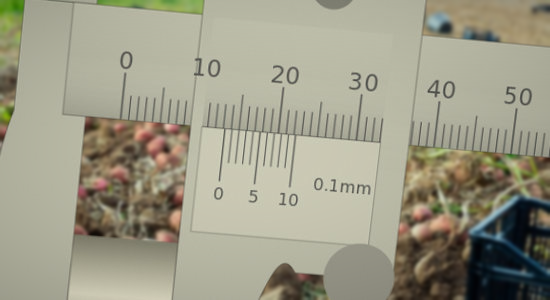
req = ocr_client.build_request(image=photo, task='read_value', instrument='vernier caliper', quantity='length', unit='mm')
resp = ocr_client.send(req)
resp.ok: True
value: 13.2 mm
